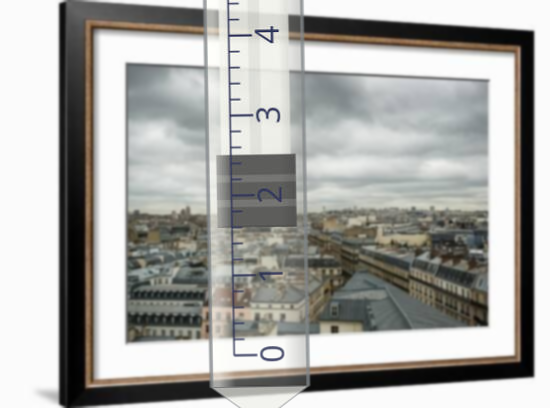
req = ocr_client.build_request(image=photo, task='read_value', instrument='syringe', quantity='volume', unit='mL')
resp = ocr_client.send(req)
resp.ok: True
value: 1.6 mL
